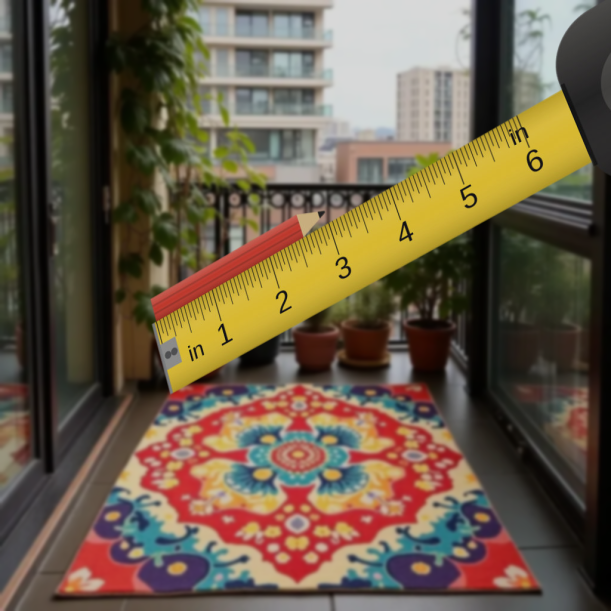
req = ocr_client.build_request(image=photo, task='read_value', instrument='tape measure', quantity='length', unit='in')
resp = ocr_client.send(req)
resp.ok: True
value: 3 in
